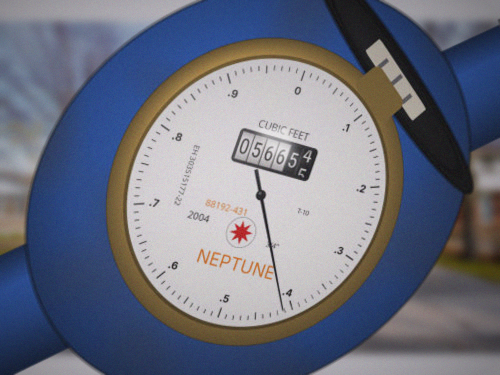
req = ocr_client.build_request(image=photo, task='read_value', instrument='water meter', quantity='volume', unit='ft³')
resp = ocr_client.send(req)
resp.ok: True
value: 56654.41 ft³
